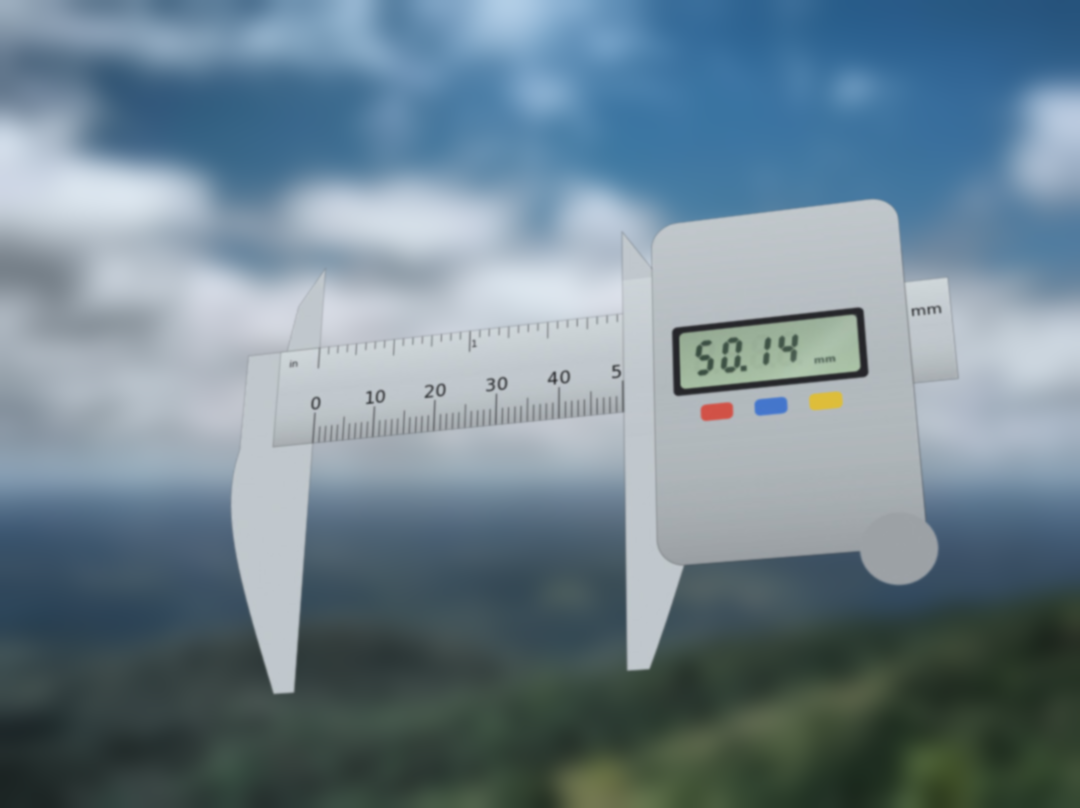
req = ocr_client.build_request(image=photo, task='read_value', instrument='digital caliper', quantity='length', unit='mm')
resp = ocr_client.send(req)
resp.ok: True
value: 50.14 mm
